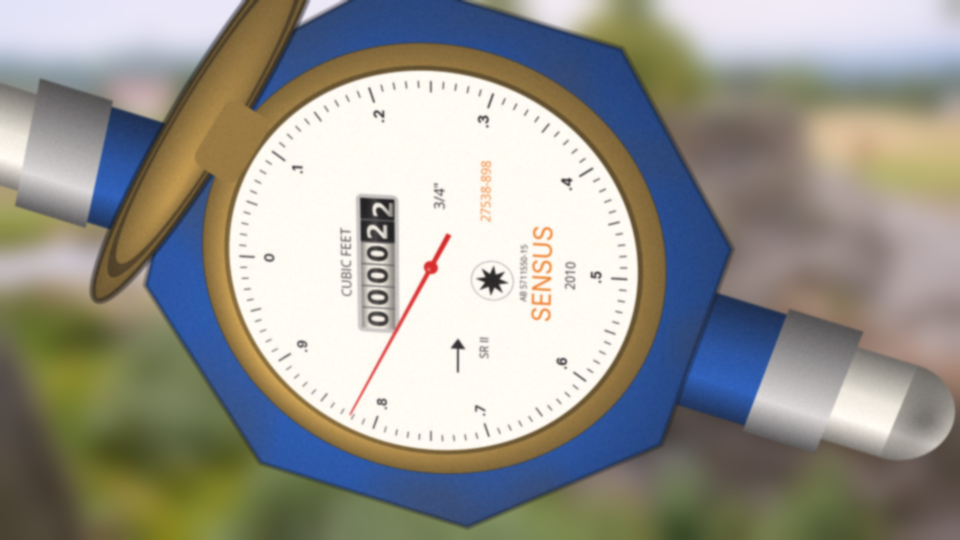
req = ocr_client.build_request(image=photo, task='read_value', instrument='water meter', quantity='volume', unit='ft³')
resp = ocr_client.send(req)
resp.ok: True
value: 21.82 ft³
